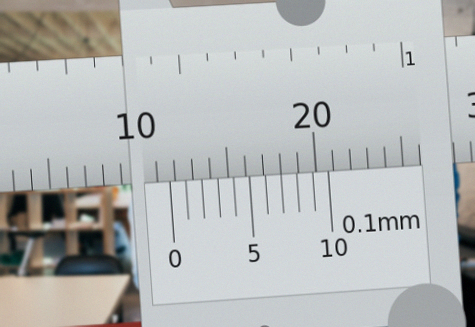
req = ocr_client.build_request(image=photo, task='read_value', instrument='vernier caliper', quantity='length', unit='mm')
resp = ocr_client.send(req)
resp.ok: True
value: 11.7 mm
